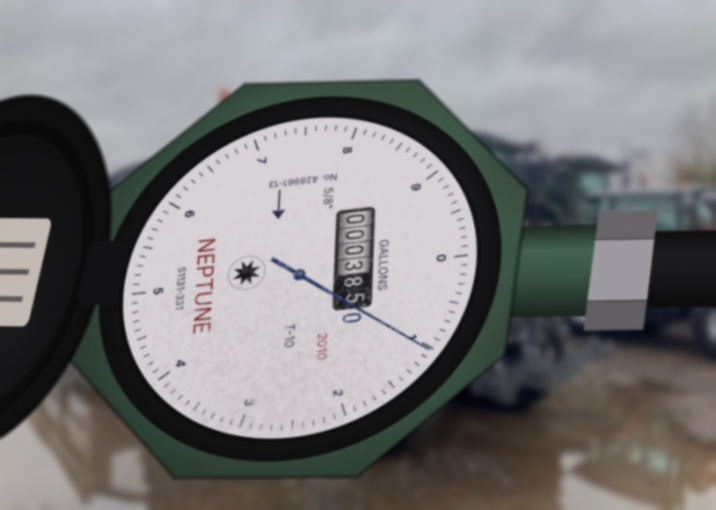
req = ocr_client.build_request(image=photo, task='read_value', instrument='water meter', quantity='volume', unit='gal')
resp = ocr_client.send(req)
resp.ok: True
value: 3851.0 gal
